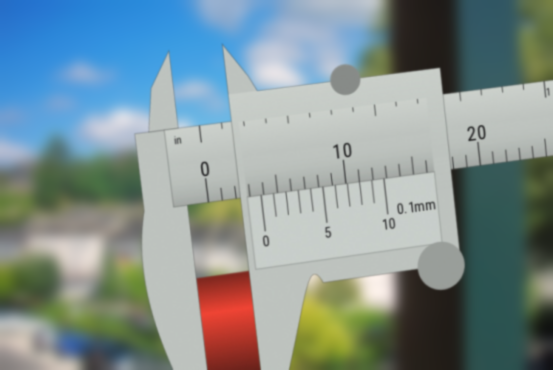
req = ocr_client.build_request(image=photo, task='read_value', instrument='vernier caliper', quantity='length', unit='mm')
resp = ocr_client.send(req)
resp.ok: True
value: 3.8 mm
